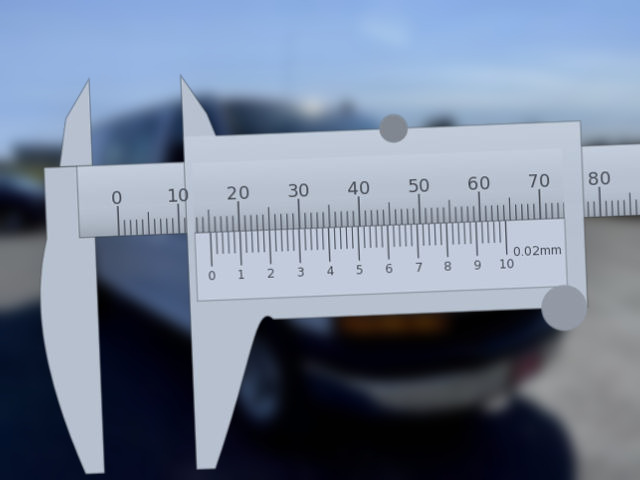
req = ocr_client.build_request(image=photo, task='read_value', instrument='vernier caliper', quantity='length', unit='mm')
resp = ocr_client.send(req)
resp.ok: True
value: 15.2 mm
